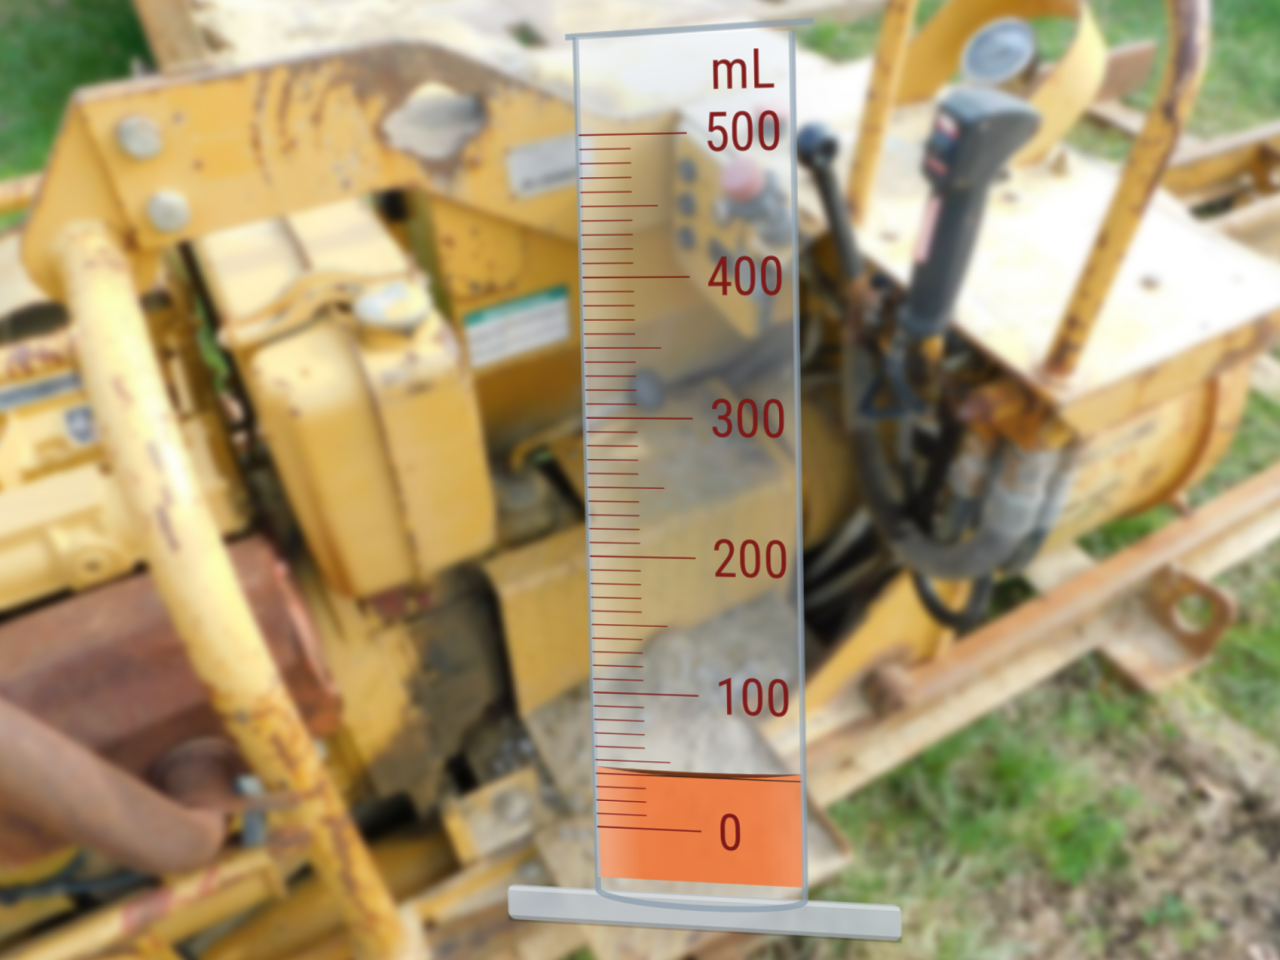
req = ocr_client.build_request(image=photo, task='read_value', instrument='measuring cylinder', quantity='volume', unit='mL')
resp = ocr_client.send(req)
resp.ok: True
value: 40 mL
